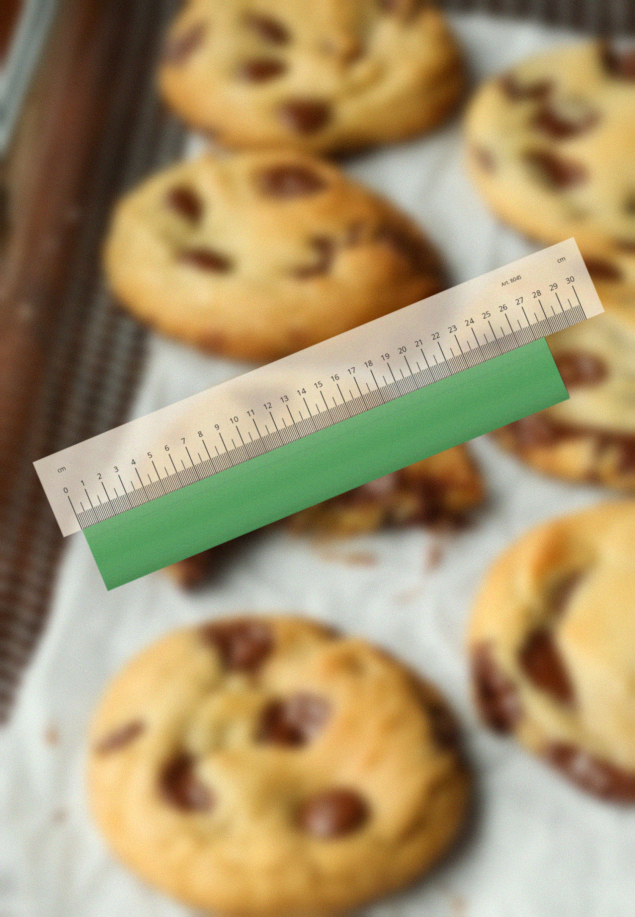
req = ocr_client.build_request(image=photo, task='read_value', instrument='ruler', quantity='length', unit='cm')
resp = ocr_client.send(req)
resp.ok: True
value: 27.5 cm
